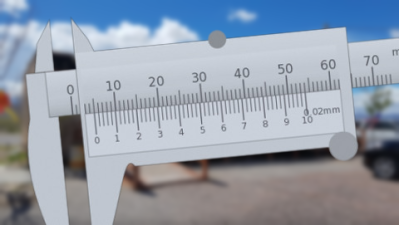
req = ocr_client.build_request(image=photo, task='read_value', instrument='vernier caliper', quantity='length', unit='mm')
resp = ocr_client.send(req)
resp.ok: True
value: 5.0 mm
